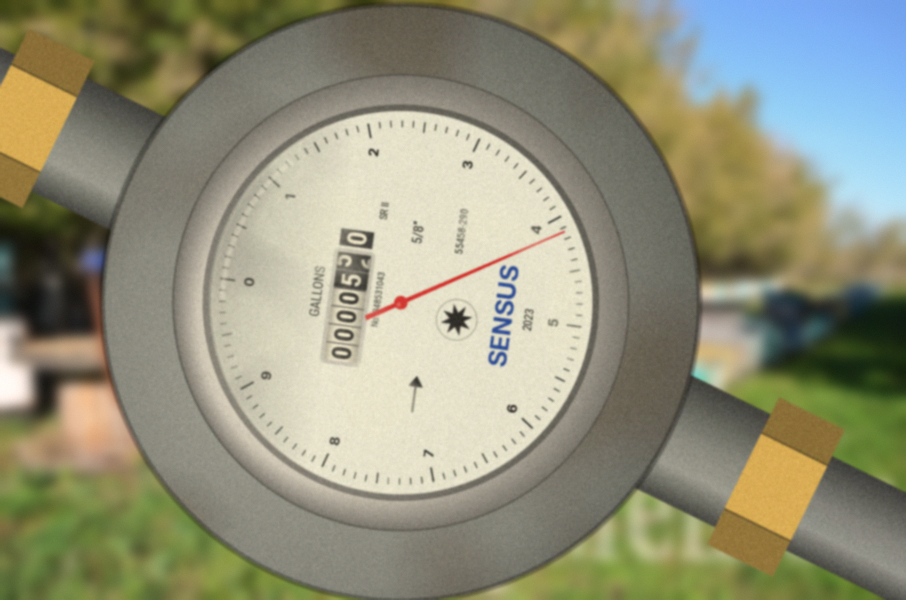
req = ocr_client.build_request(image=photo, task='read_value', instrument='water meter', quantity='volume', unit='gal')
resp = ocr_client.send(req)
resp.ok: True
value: 554.1 gal
